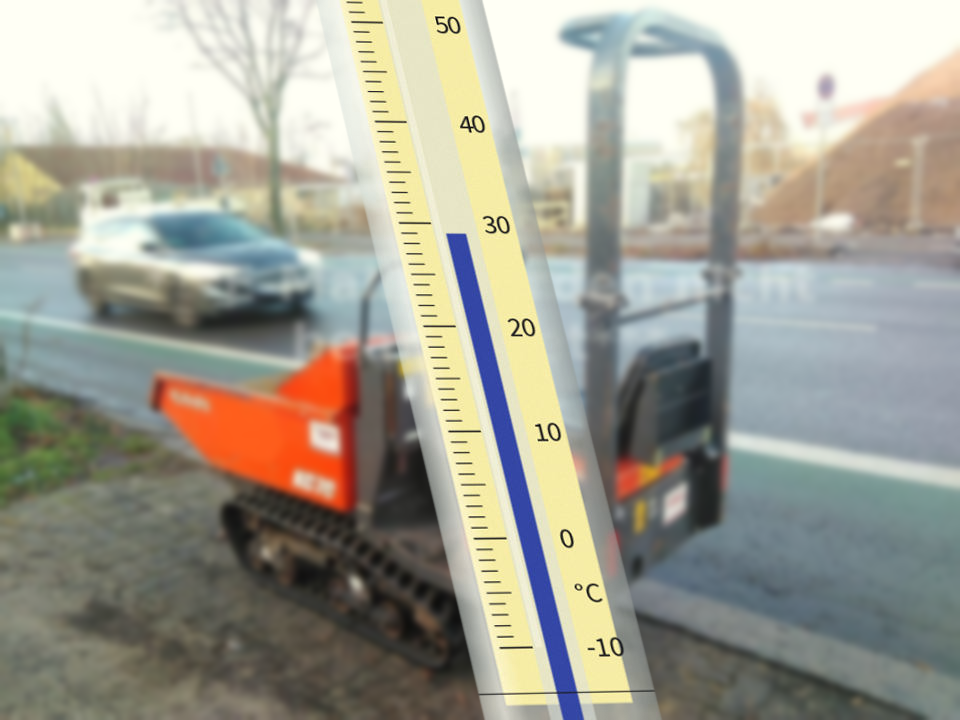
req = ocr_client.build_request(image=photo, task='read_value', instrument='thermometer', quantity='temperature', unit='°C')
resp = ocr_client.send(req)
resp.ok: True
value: 29 °C
